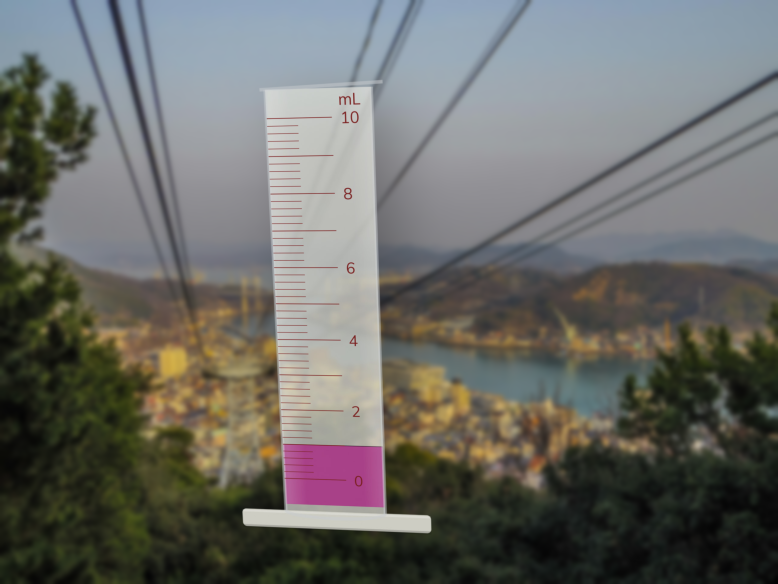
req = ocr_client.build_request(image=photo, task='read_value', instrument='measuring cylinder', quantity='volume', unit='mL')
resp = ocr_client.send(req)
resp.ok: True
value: 1 mL
